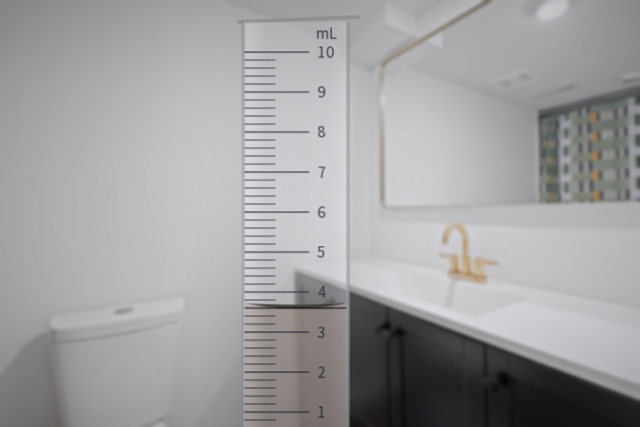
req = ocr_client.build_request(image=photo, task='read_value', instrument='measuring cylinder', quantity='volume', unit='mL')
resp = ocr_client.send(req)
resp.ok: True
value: 3.6 mL
